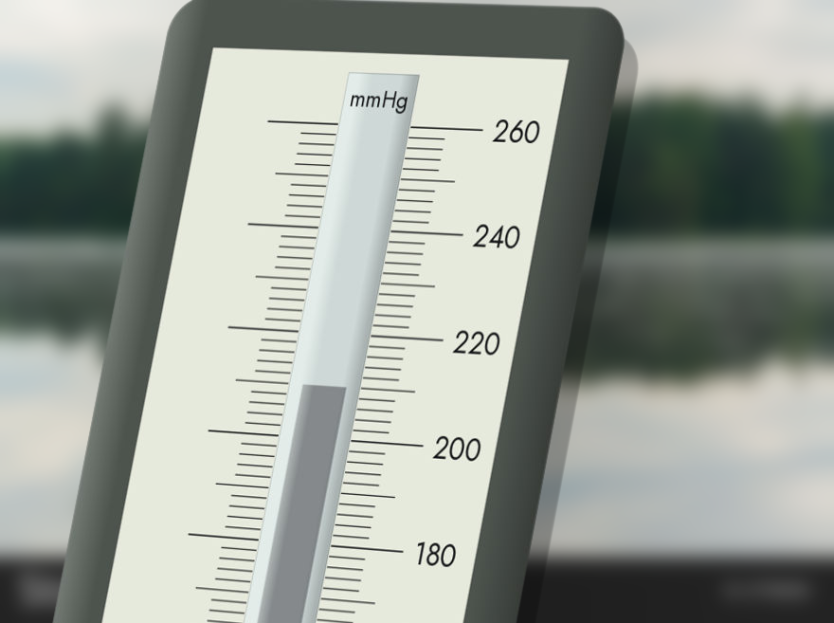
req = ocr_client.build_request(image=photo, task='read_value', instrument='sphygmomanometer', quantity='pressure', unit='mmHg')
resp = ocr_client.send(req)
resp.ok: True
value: 210 mmHg
